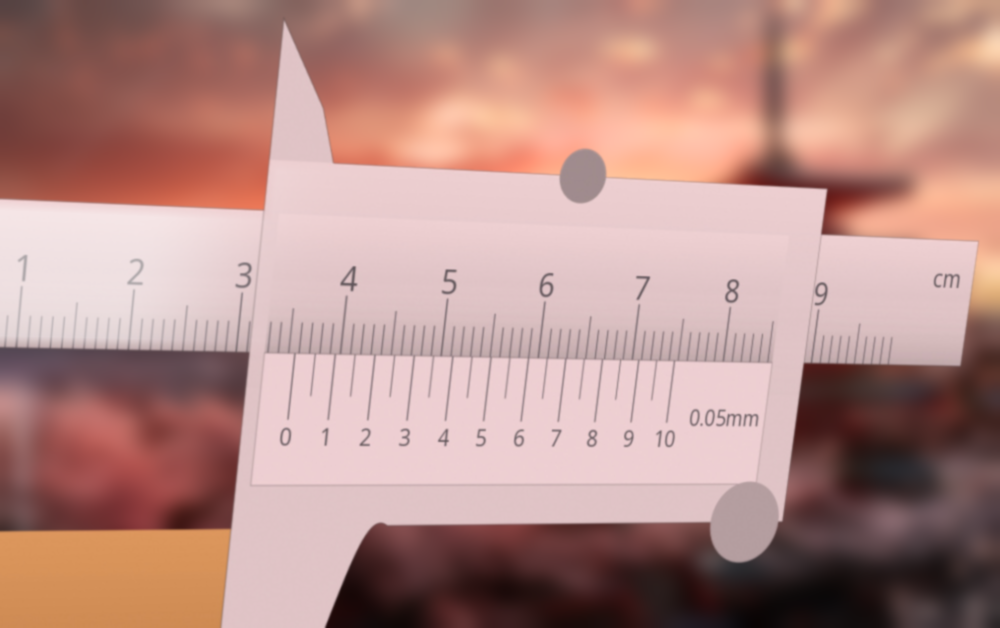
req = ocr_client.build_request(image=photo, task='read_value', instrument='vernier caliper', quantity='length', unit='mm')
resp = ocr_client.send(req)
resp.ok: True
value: 35.6 mm
